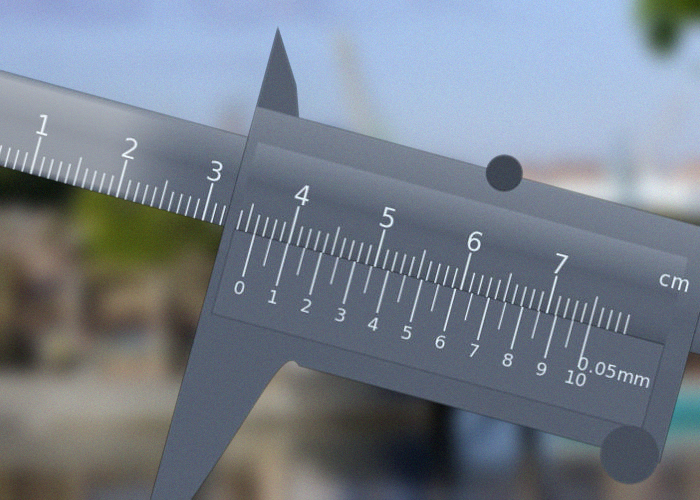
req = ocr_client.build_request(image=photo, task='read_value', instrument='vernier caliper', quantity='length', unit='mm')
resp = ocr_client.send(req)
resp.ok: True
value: 36.0 mm
